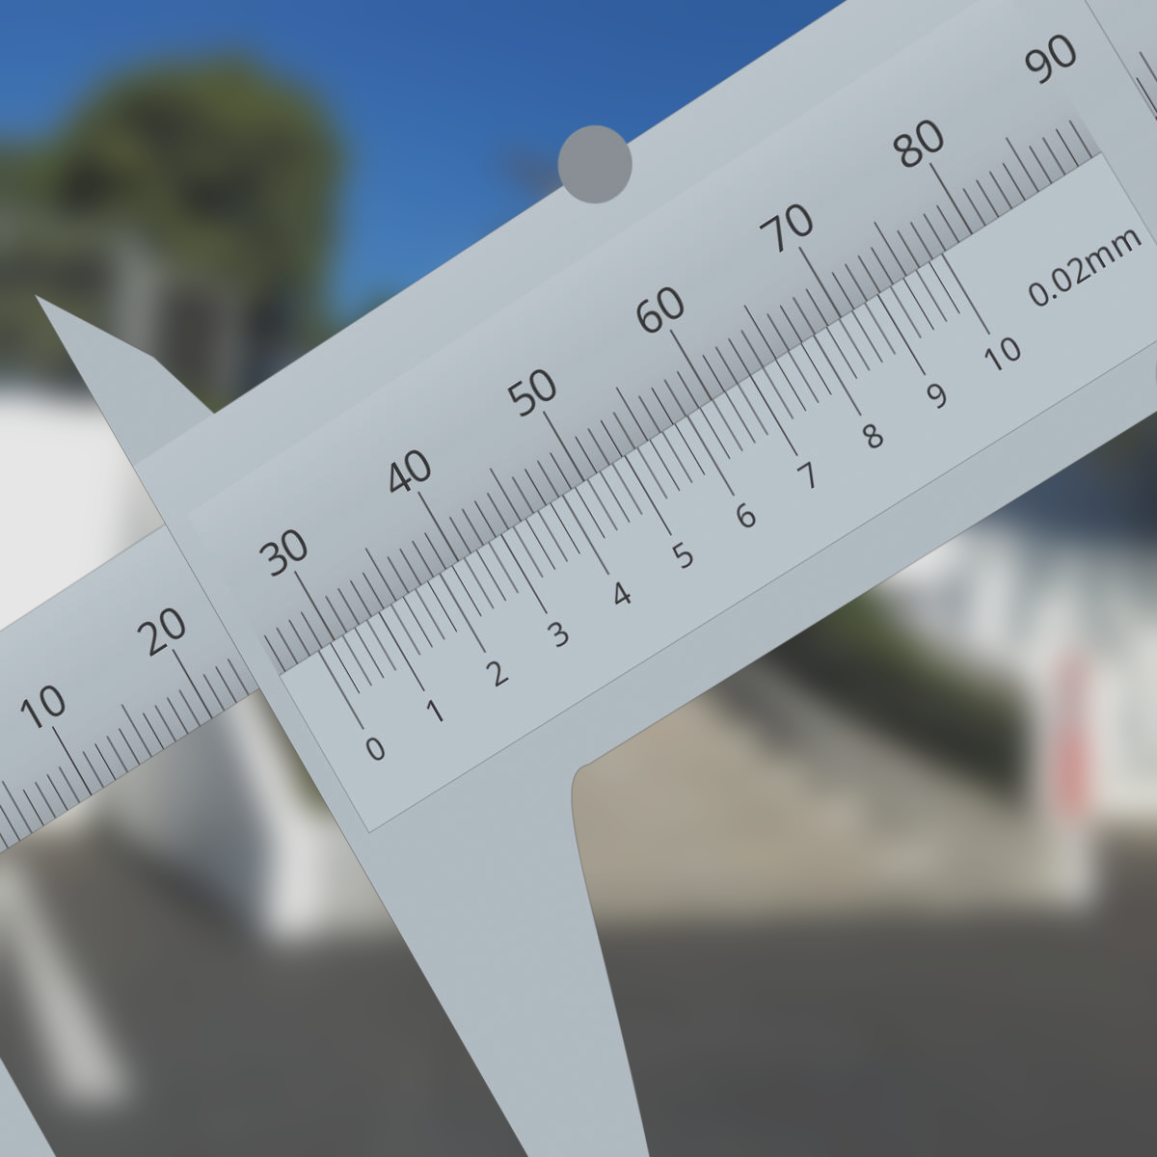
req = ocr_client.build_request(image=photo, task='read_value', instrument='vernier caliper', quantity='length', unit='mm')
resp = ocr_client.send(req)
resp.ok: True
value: 28.7 mm
